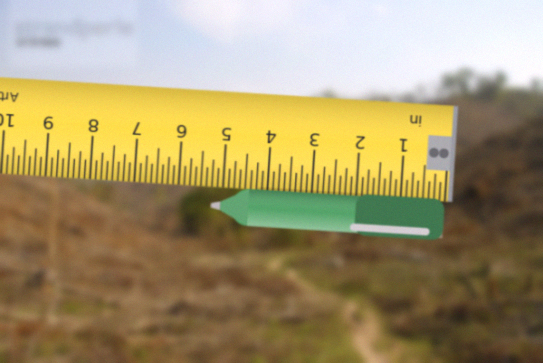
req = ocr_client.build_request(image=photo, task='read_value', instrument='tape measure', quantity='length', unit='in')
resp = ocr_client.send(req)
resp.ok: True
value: 5.25 in
